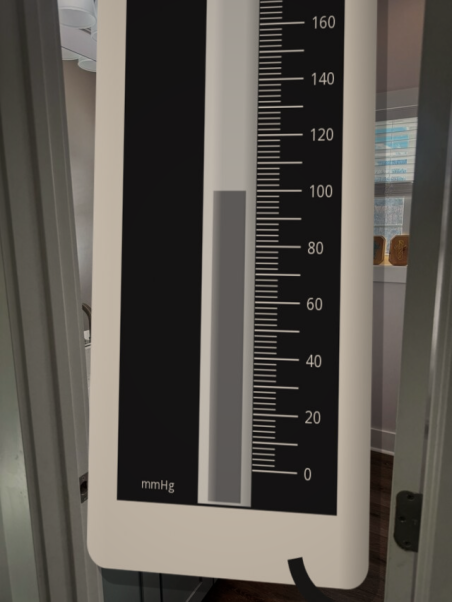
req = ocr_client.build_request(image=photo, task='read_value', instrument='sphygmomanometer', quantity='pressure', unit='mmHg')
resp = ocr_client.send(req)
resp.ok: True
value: 100 mmHg
